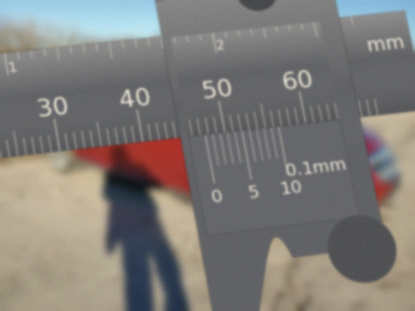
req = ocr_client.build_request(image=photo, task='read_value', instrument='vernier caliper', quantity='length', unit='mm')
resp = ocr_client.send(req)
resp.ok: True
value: 47.6 mm
